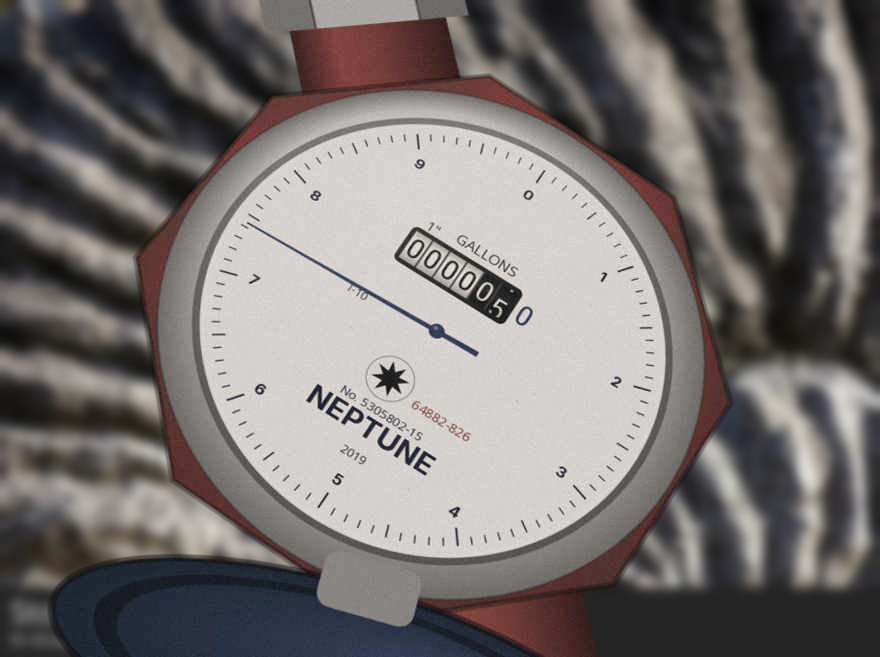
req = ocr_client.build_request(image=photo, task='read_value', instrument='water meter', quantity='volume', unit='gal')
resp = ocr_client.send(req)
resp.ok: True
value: 47.4 gal
